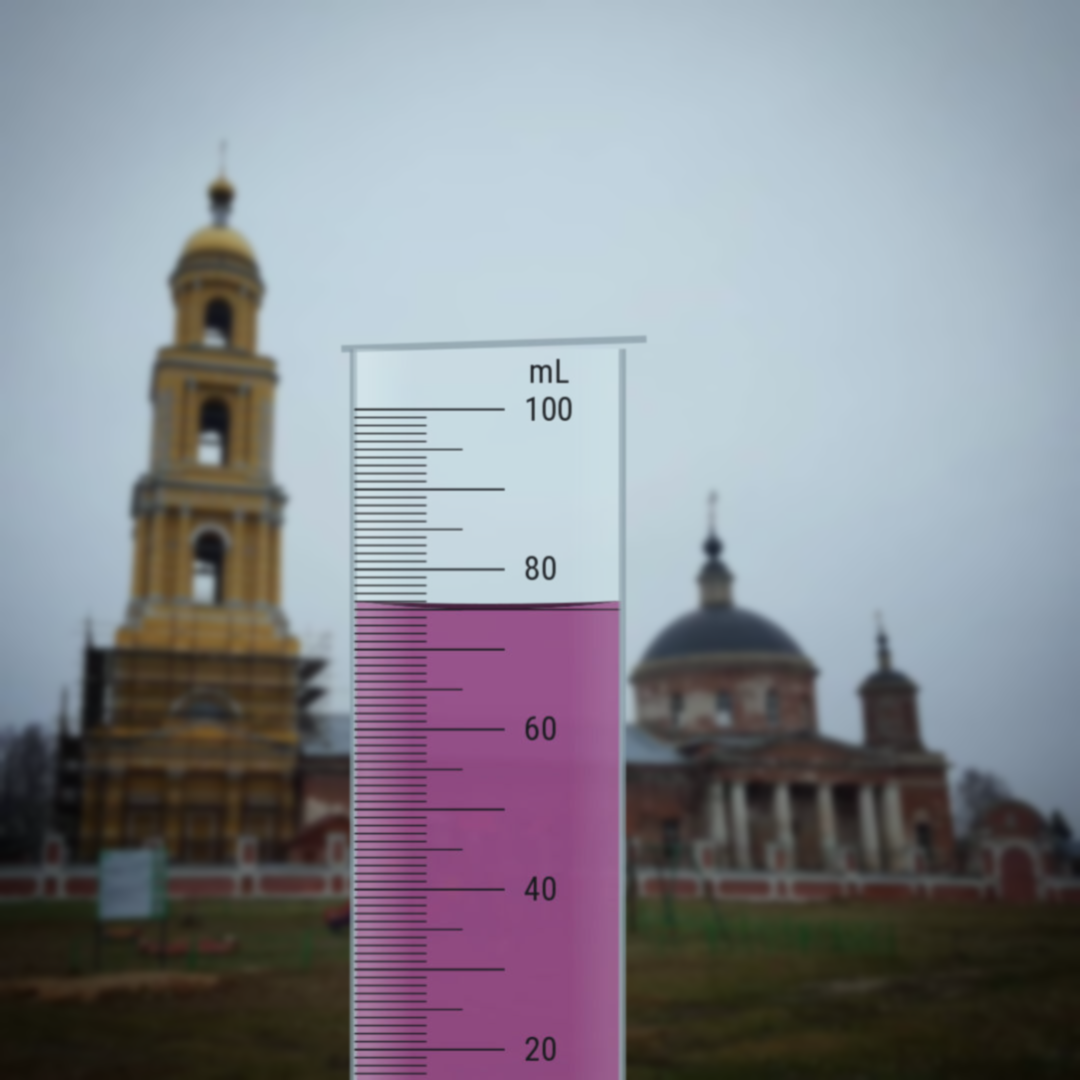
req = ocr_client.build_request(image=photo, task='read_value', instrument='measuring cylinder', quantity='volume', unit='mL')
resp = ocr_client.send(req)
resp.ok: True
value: 75 mL
